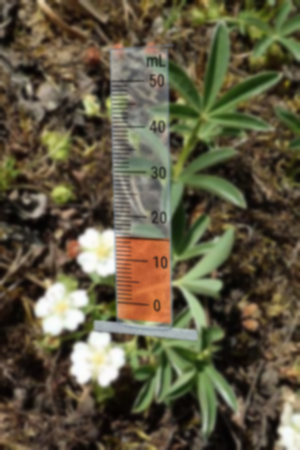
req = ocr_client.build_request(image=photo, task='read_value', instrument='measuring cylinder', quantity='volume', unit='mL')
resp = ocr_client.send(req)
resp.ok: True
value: 15 mL
